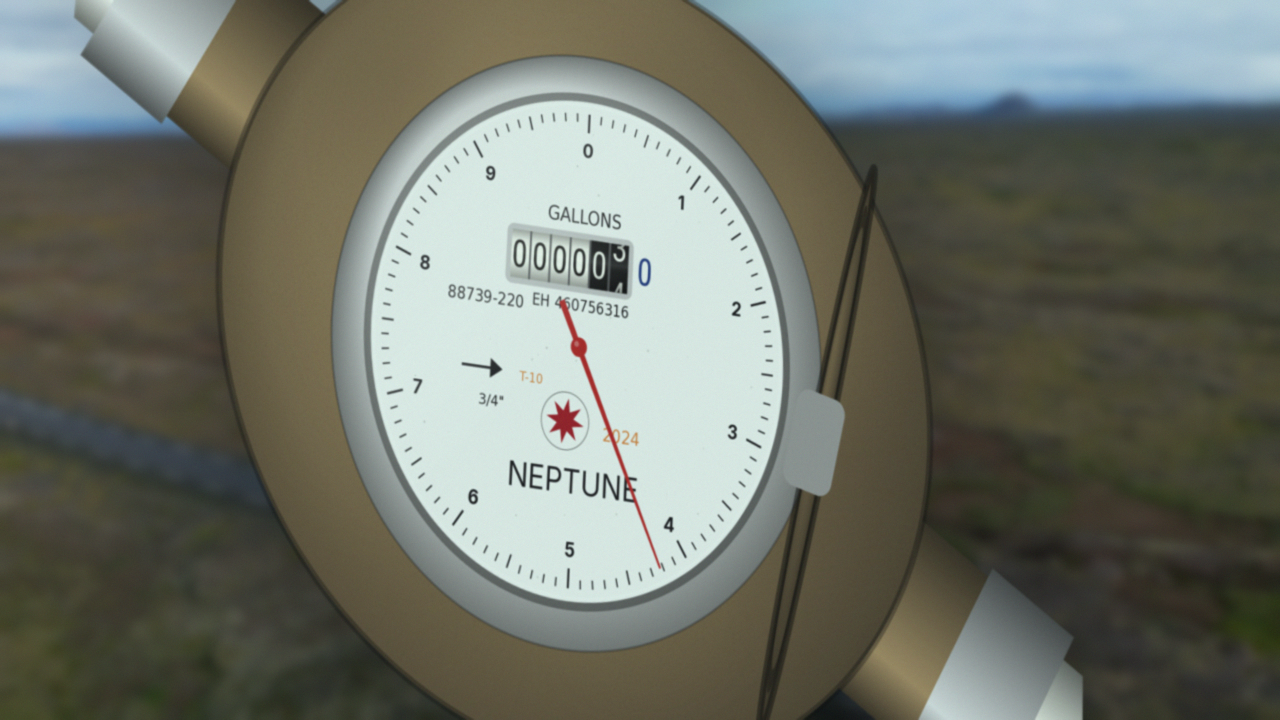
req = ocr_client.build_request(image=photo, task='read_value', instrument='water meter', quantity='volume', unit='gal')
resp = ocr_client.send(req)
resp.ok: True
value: 34.2 gal
